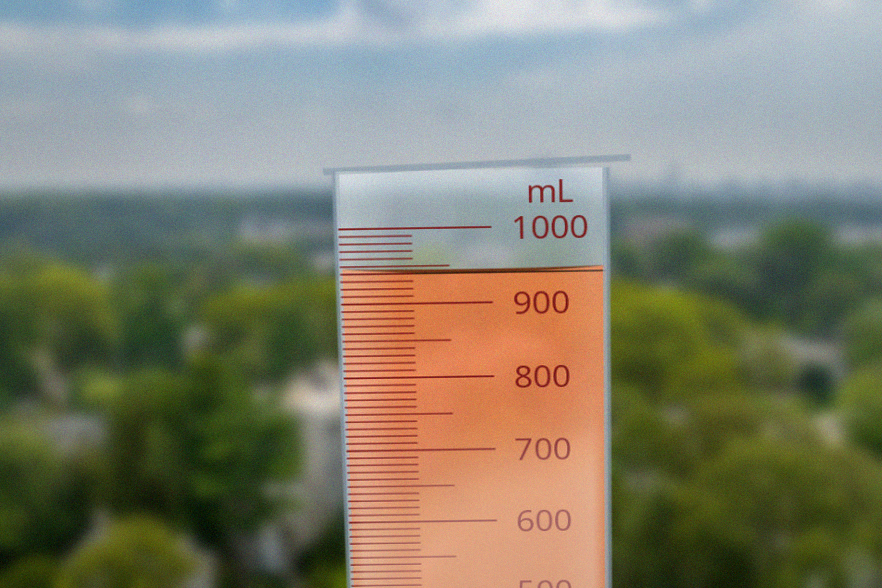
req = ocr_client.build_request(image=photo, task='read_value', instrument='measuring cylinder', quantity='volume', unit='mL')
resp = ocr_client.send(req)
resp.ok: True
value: 940 mL
